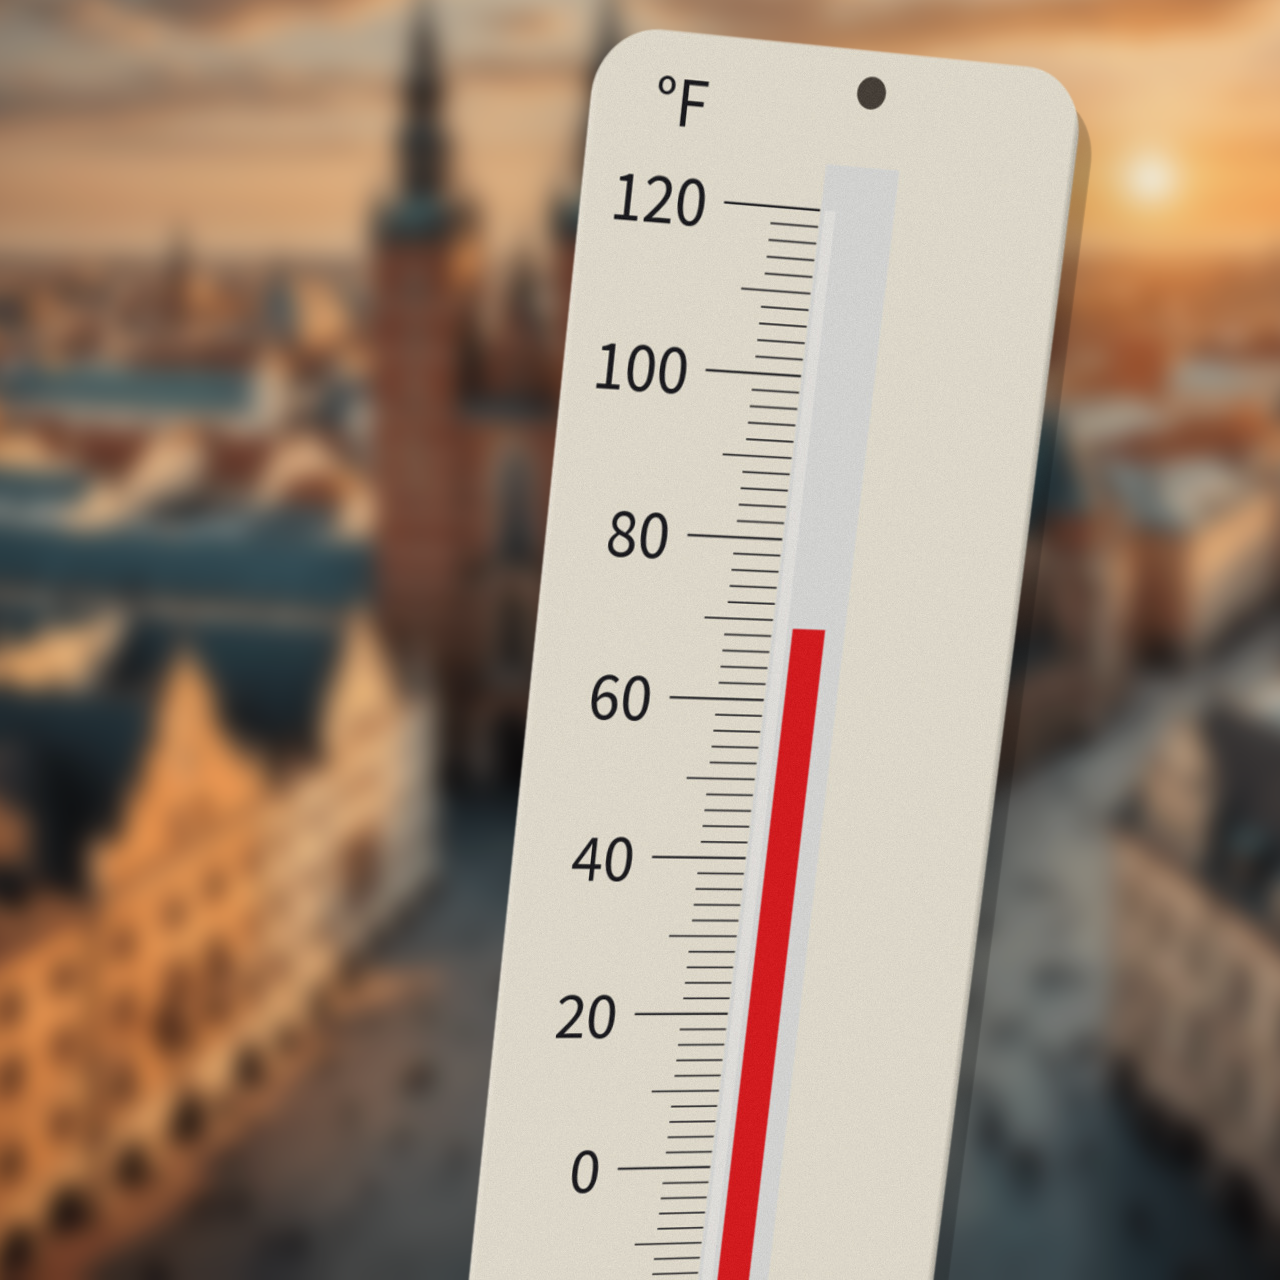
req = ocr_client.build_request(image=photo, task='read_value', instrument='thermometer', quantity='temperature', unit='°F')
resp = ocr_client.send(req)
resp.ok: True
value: 69 °F
